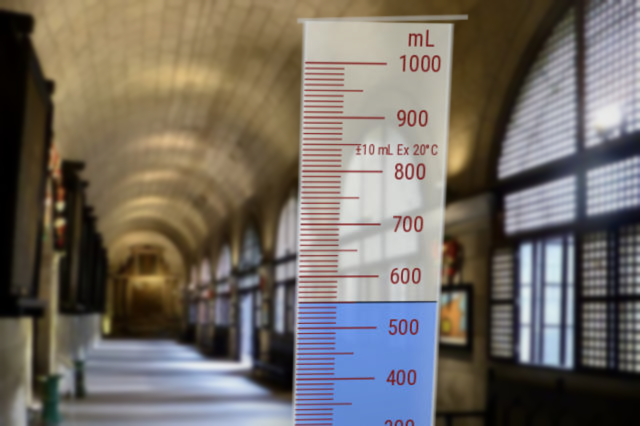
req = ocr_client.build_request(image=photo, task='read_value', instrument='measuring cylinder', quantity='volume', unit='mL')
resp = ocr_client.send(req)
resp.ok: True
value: 550 mL
